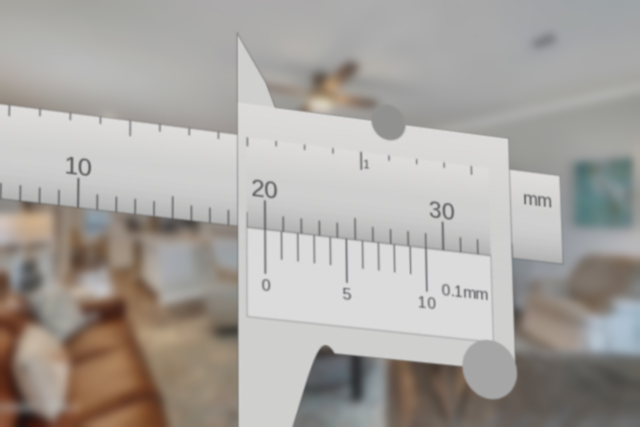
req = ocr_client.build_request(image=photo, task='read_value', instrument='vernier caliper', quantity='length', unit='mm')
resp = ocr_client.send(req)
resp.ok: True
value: 20.0 mm
